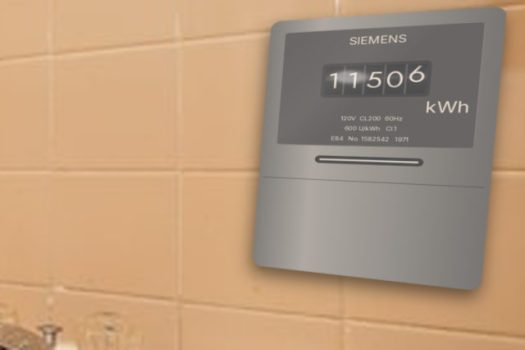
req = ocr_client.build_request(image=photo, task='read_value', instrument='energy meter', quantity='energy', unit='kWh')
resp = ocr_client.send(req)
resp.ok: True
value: 11506 kWh
